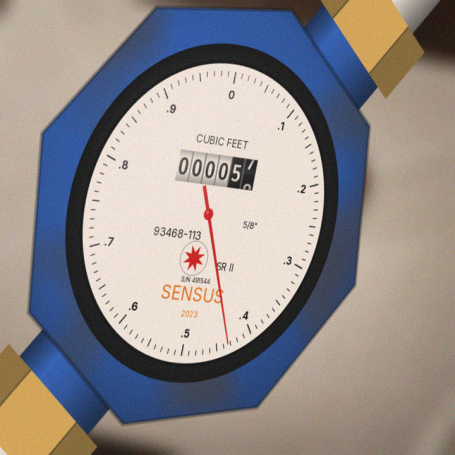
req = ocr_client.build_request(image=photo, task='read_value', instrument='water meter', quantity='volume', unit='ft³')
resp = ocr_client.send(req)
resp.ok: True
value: 57.43 ft³
